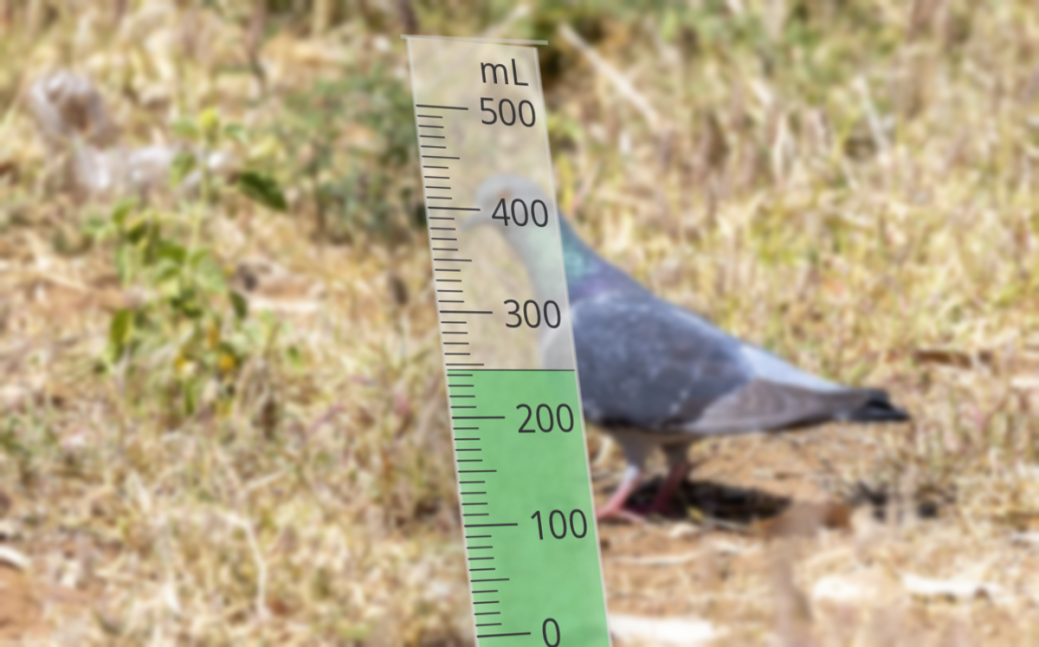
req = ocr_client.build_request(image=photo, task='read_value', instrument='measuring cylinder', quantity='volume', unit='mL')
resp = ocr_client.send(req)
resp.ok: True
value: 245 mL
